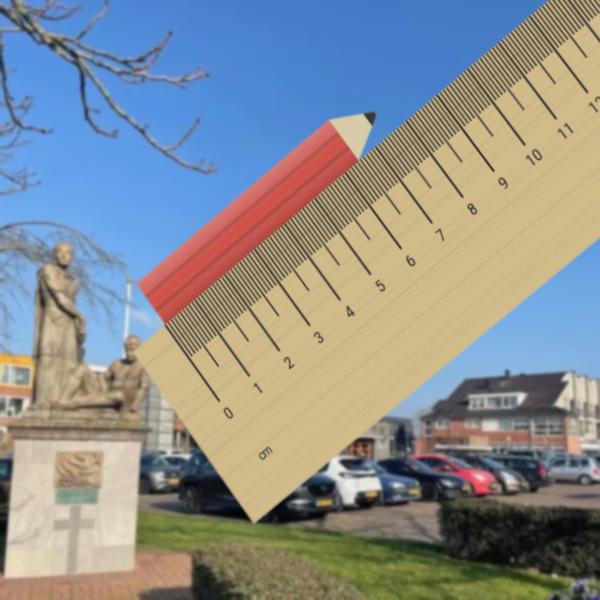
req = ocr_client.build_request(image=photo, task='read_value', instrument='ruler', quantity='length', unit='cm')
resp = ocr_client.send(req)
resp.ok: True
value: 7.5 cm
